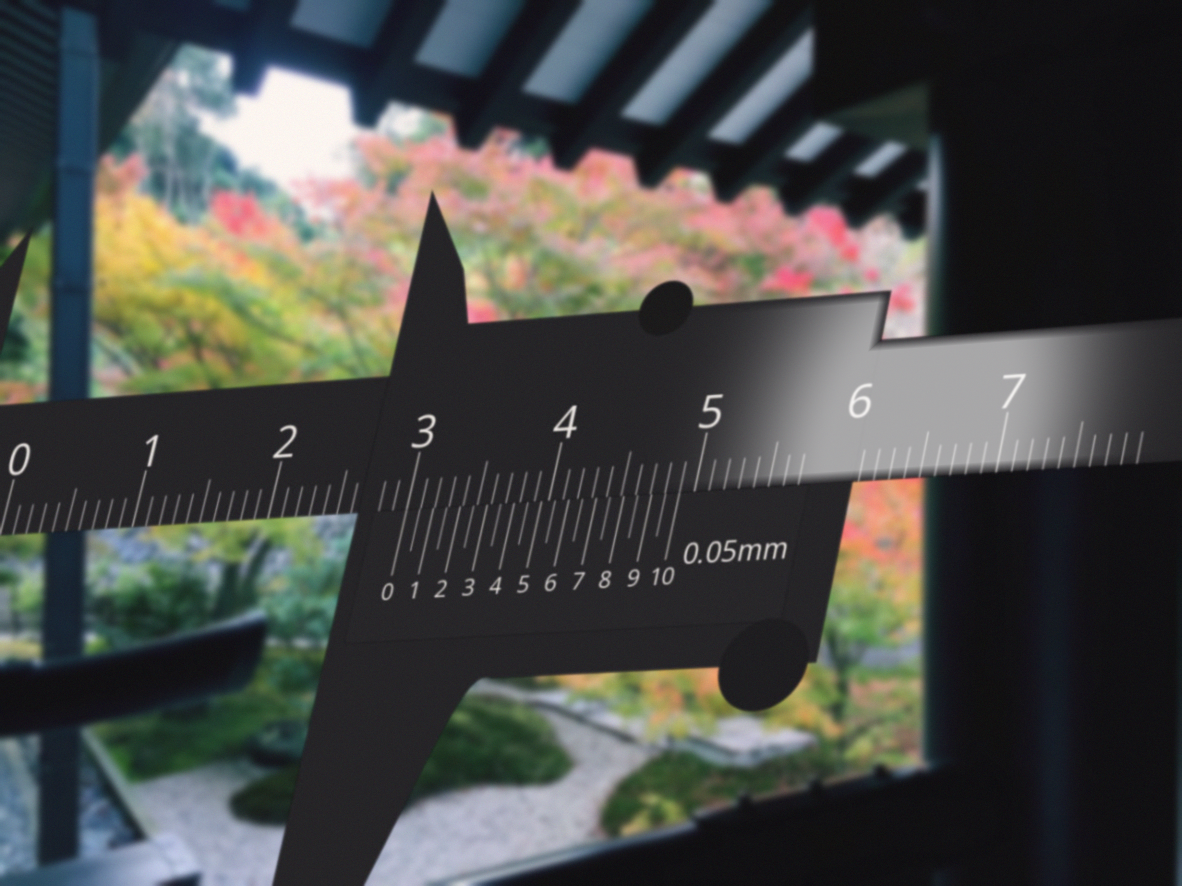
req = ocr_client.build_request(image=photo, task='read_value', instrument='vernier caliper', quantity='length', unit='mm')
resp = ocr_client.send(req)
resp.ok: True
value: 30.0 mm
